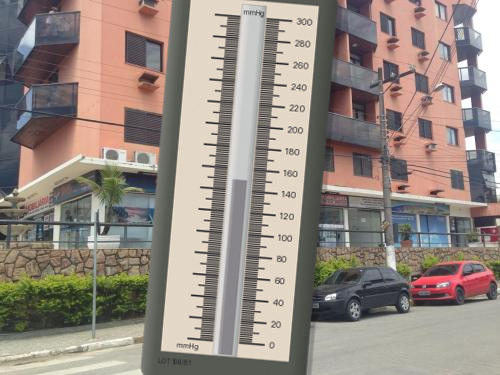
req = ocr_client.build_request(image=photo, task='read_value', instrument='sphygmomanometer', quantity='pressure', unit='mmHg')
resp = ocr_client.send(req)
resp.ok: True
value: 150 mmHg
